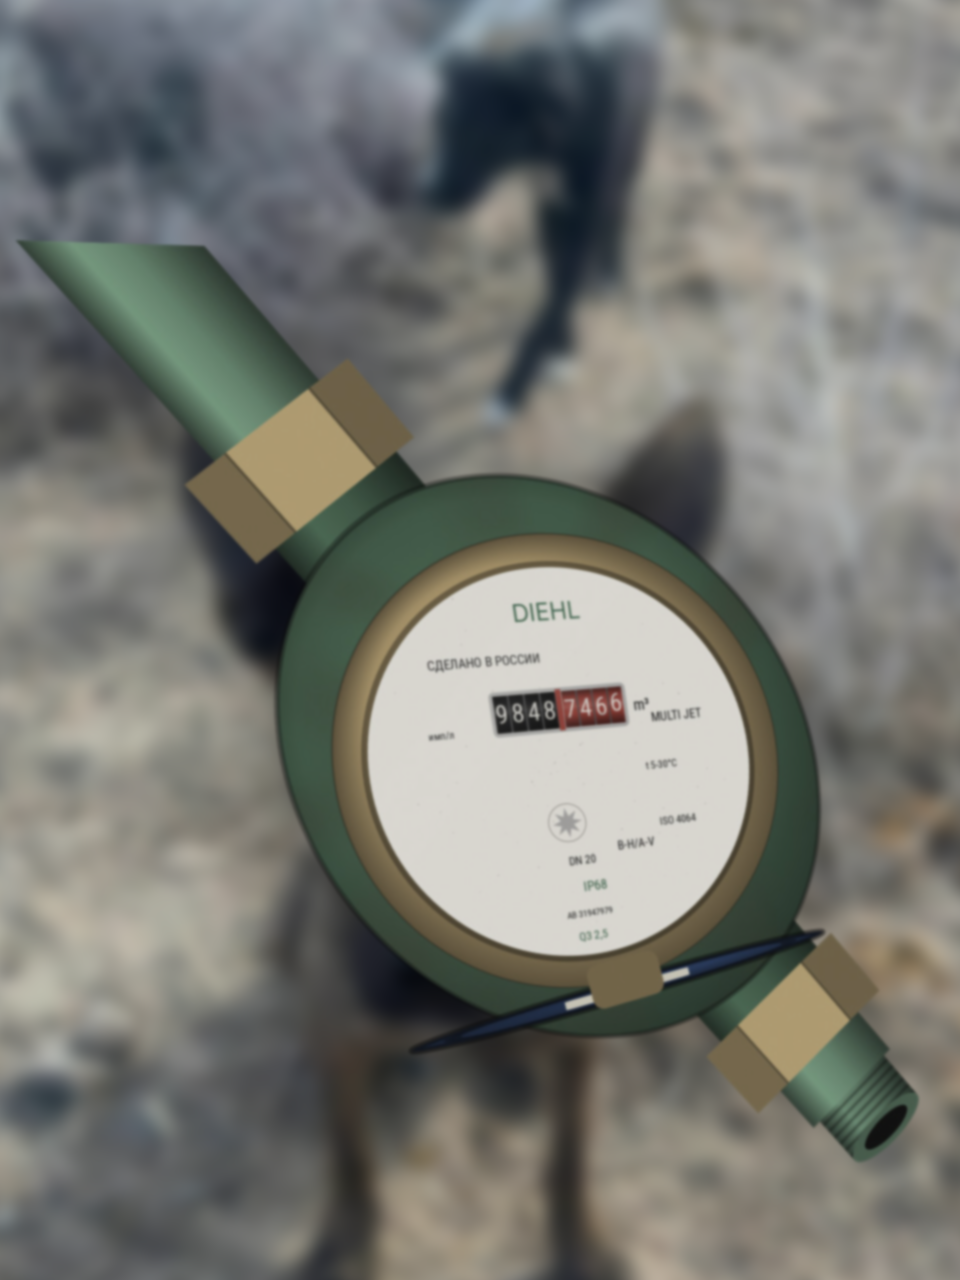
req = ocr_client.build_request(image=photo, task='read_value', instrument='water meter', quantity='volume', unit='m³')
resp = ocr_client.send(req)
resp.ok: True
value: 9848.7466 m³
